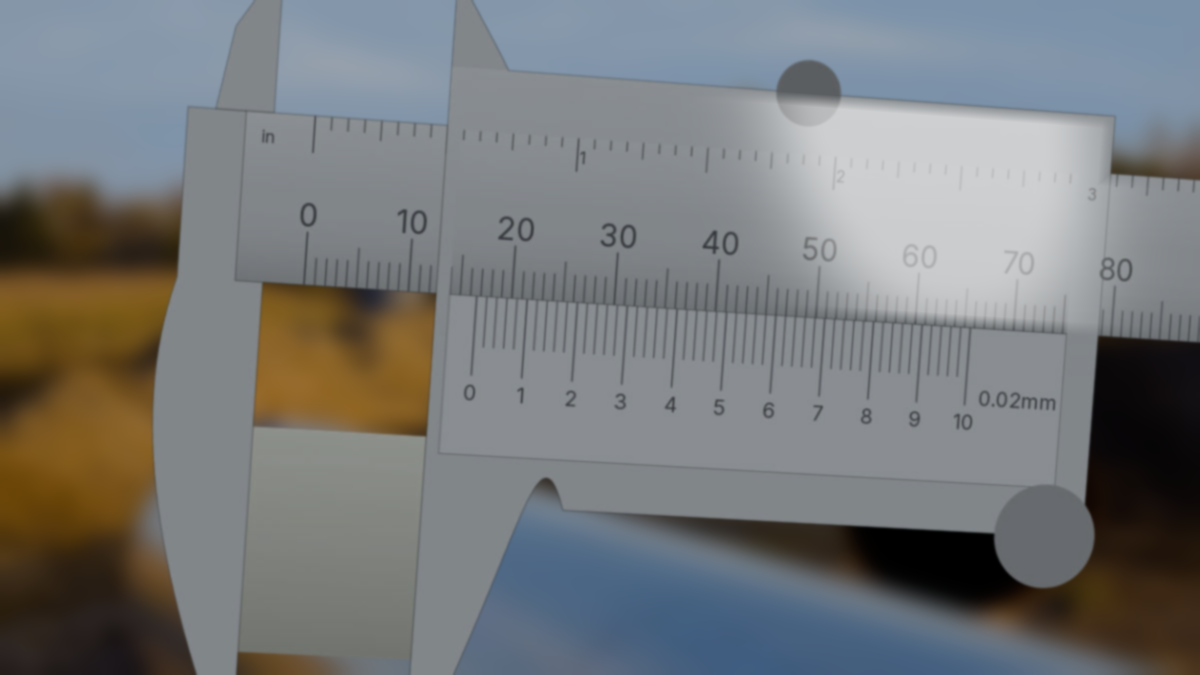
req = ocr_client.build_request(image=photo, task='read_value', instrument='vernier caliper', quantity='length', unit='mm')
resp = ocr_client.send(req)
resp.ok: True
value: 16.6 mm
